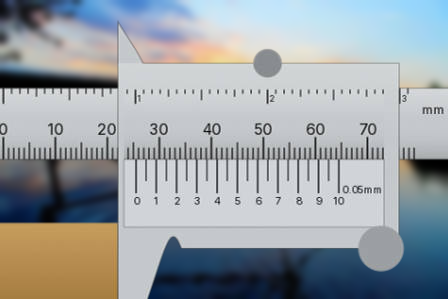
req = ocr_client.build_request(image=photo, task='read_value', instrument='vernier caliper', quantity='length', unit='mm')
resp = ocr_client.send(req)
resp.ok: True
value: 25.5 mm
